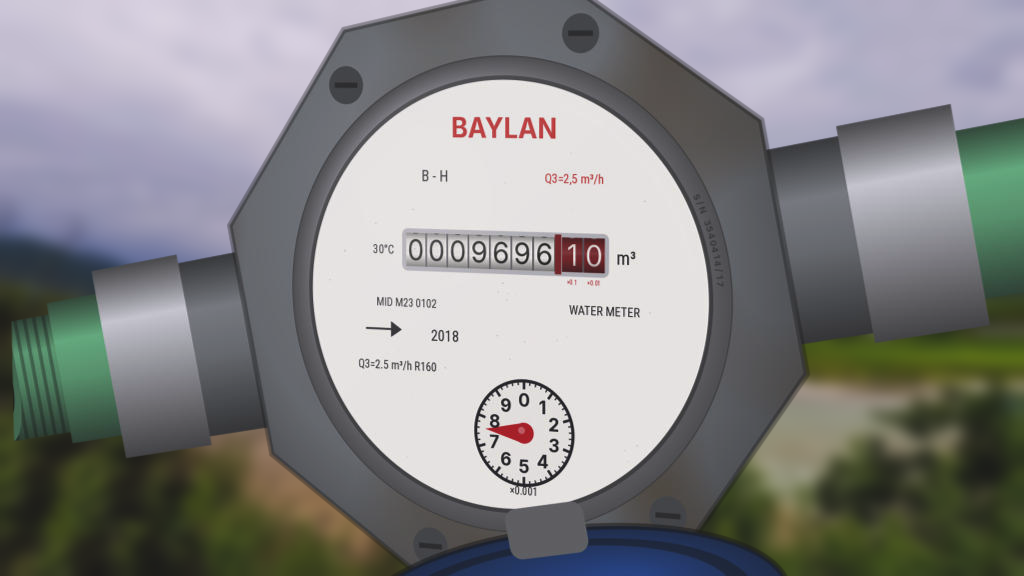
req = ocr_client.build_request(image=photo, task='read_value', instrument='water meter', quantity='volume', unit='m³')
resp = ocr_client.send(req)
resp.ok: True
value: 9696.107 m³
